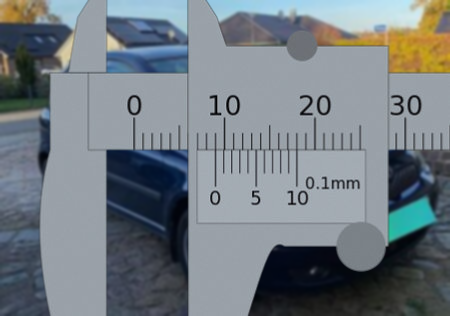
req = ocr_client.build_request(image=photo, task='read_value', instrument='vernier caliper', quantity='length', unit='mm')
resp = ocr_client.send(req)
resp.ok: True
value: 9.0 mm
